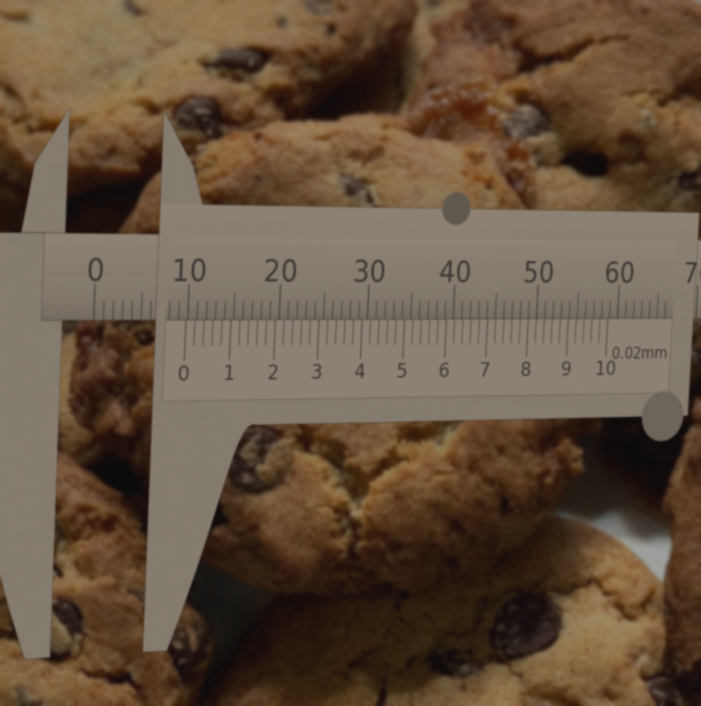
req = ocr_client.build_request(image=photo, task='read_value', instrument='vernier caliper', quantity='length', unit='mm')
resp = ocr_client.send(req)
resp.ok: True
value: 9.8 mm
